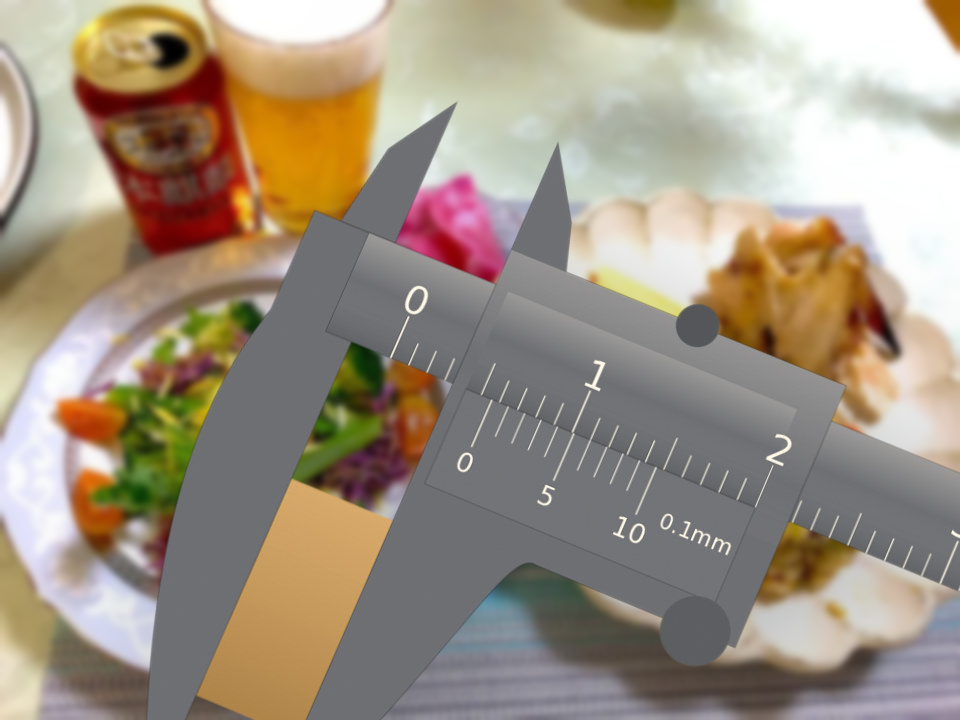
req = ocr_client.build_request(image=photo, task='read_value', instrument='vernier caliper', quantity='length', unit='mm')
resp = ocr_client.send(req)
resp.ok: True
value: 5.6 mm
